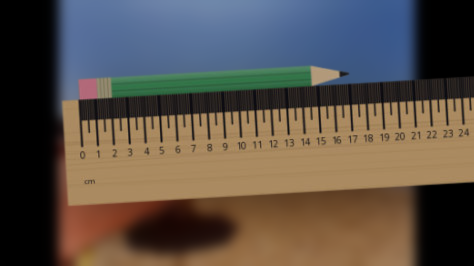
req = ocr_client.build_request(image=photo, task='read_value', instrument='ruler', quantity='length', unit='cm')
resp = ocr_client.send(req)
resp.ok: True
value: 17 cm
